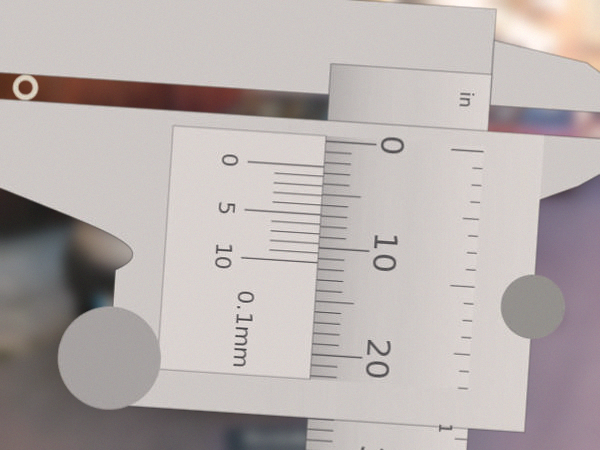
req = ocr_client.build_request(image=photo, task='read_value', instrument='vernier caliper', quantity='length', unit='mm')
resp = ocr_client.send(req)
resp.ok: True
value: 2.4 mm
